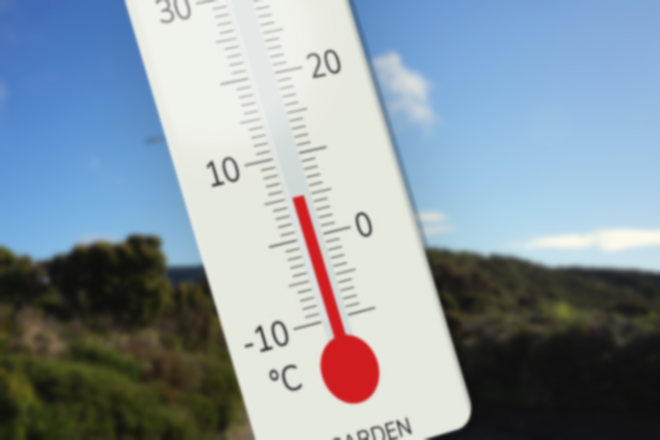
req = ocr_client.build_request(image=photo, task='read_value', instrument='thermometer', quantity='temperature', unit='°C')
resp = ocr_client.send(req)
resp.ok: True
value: 5 °C
